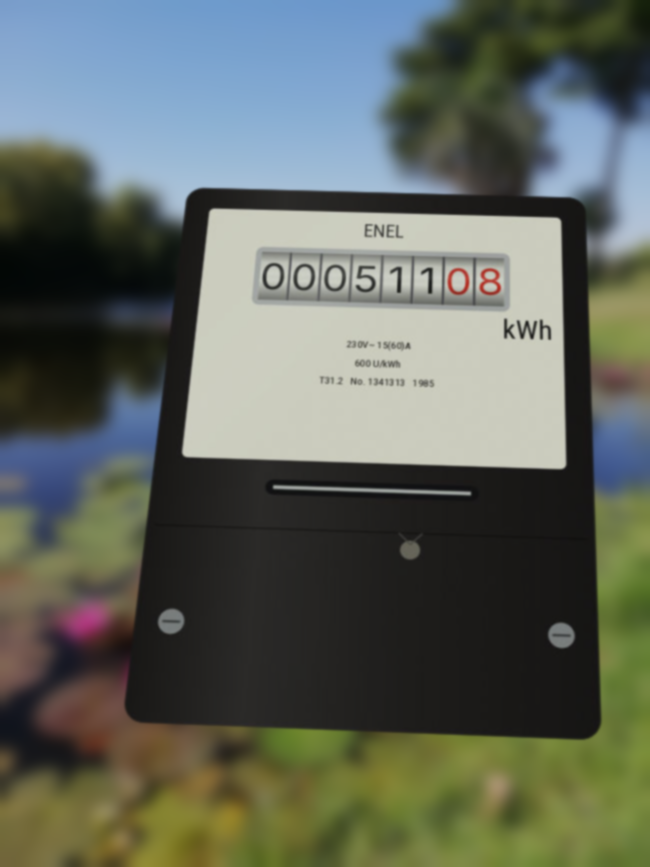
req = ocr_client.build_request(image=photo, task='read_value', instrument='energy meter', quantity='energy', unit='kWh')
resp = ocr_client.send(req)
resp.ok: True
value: 511.08 kWh
